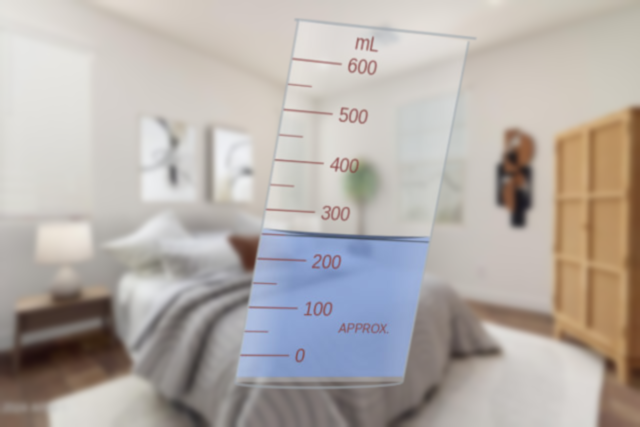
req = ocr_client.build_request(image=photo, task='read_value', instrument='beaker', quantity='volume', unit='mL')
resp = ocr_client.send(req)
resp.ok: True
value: 250 mL
